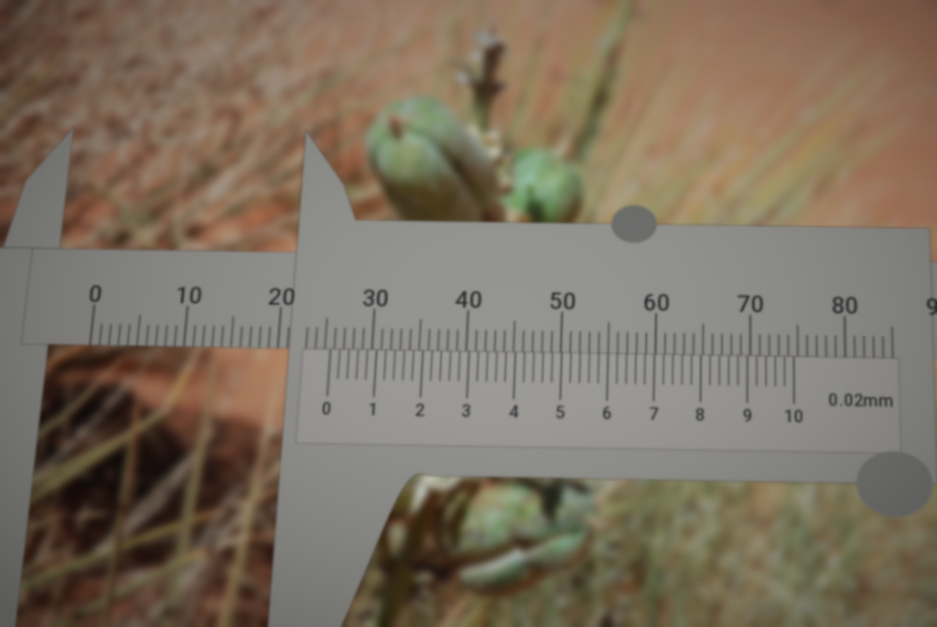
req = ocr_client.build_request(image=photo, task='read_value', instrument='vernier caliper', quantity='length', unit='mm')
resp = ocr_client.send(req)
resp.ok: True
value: 25.6 mm
